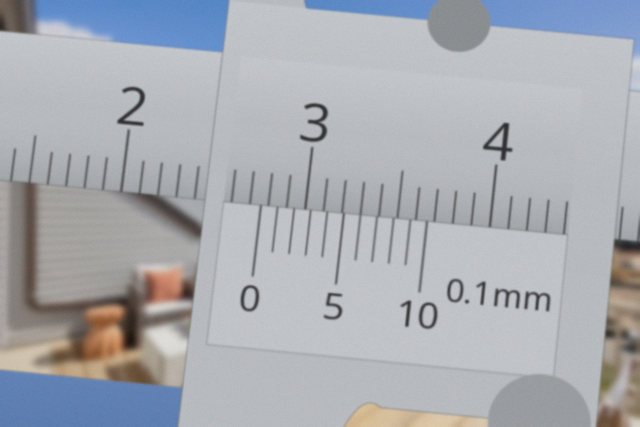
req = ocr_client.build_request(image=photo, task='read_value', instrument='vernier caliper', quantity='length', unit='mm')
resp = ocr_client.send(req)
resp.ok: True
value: 27.6 mm
